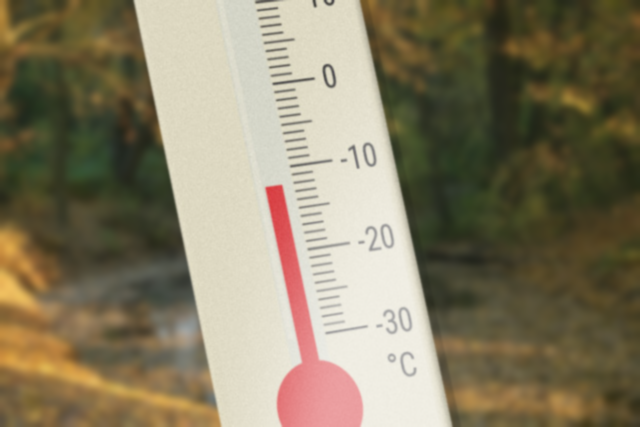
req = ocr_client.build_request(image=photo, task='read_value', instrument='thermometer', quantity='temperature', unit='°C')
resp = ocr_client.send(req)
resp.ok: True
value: -12 °C
